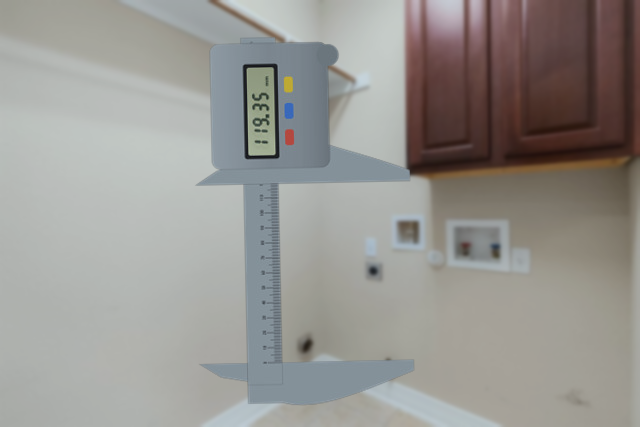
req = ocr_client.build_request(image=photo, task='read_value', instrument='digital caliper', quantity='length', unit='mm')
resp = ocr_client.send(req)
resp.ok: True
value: 119.35 mm
